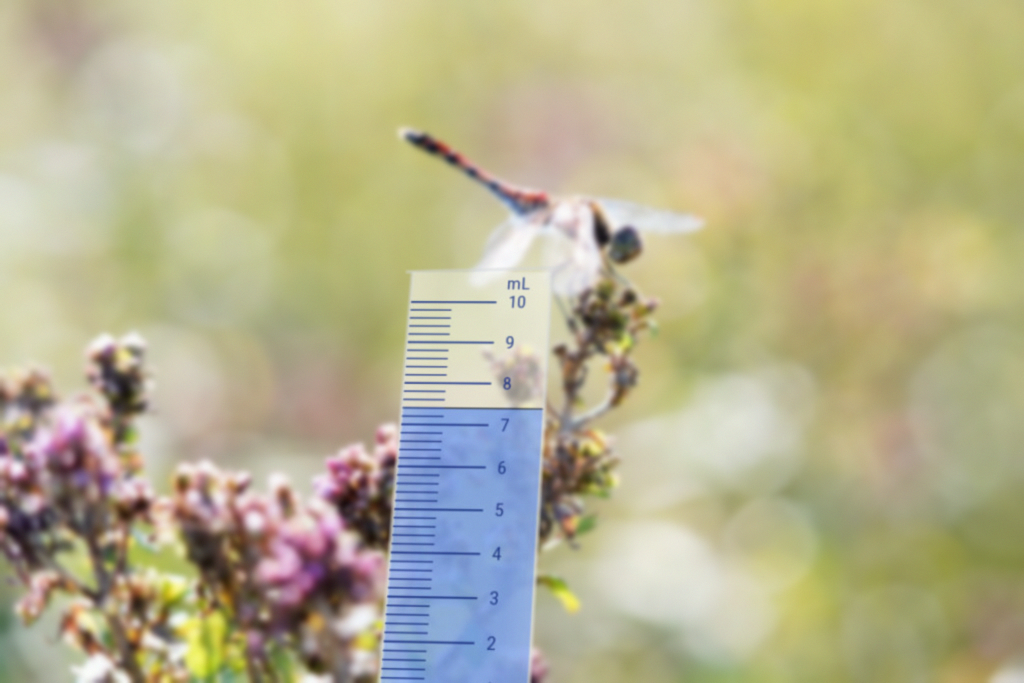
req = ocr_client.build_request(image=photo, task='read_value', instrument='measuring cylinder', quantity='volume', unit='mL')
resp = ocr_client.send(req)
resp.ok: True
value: 7.4 mL
